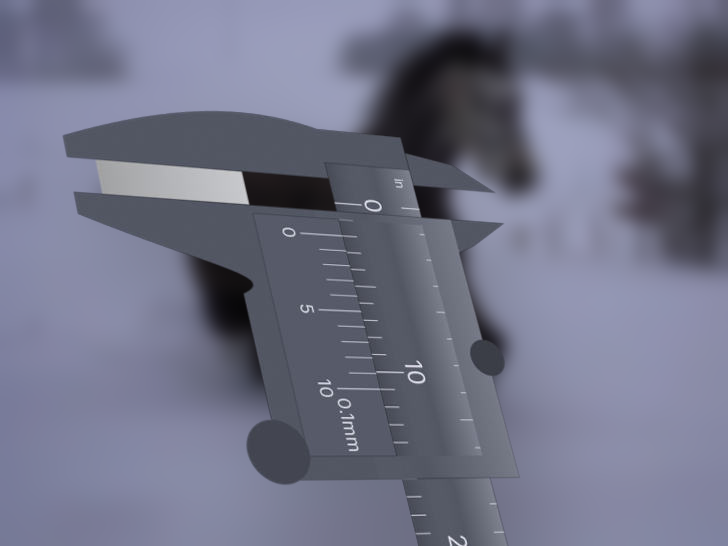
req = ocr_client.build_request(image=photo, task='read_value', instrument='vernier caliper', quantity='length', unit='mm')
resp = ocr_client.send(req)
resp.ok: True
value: 2.0 mm
